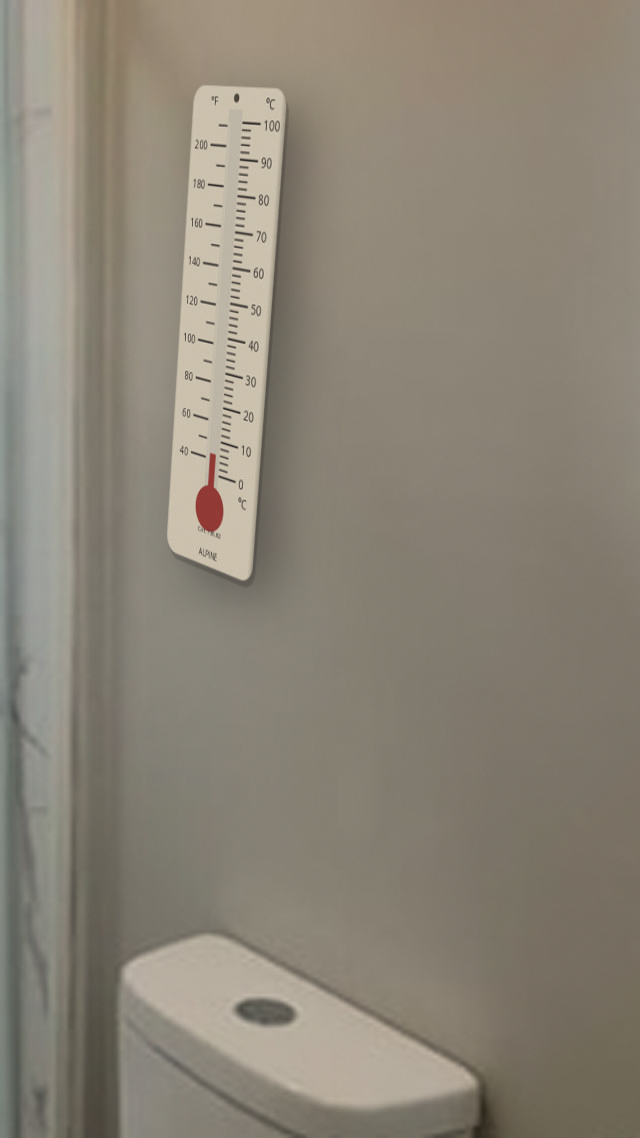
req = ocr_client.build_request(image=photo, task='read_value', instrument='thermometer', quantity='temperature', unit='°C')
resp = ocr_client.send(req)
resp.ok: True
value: 6 °C
